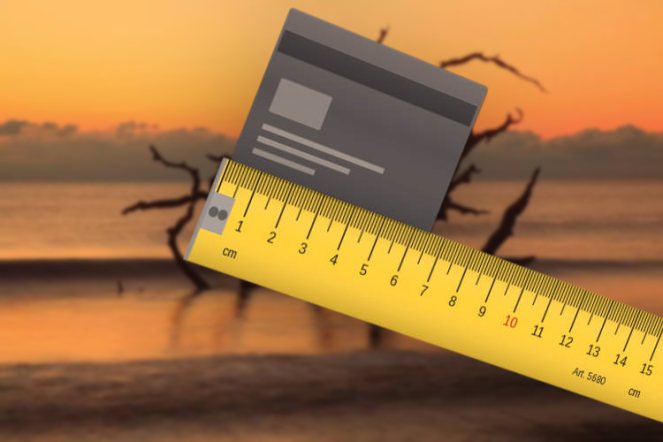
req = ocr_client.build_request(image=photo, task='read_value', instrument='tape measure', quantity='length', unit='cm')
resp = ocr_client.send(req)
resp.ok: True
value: 6.5 cm
